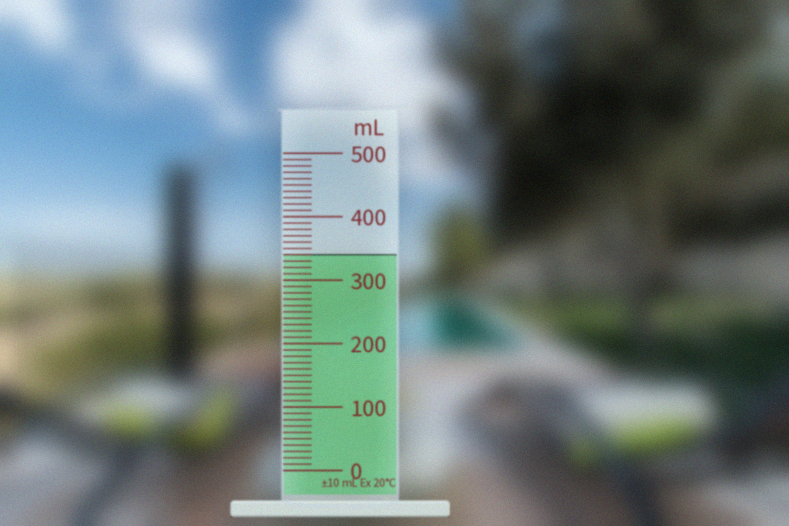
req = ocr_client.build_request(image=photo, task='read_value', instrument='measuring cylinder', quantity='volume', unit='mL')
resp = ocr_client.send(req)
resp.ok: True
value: 340 mL
